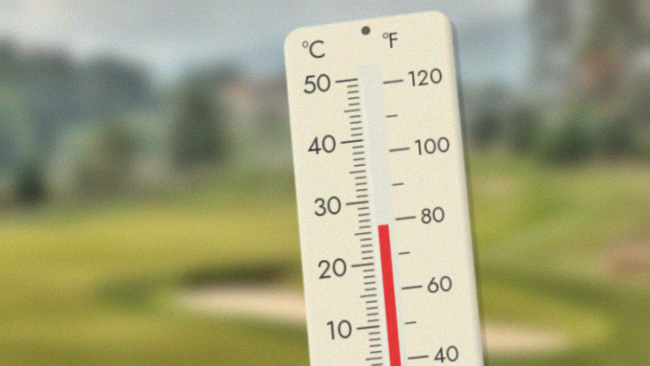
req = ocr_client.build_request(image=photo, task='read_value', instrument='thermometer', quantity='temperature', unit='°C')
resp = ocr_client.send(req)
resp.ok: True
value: 26 °C
